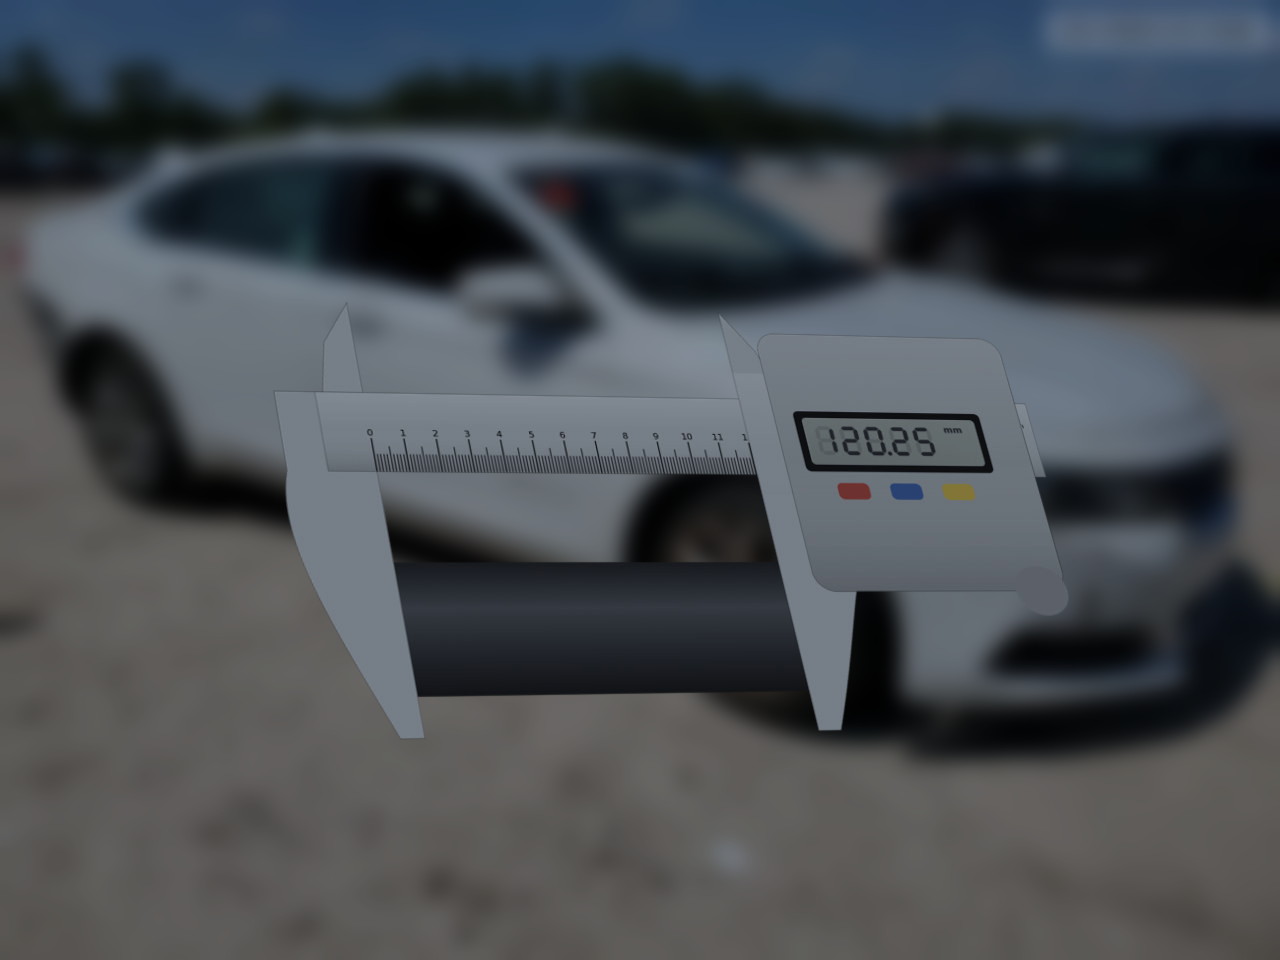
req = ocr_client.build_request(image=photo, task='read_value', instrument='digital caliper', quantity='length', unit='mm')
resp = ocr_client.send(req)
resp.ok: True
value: 120.25 mm
